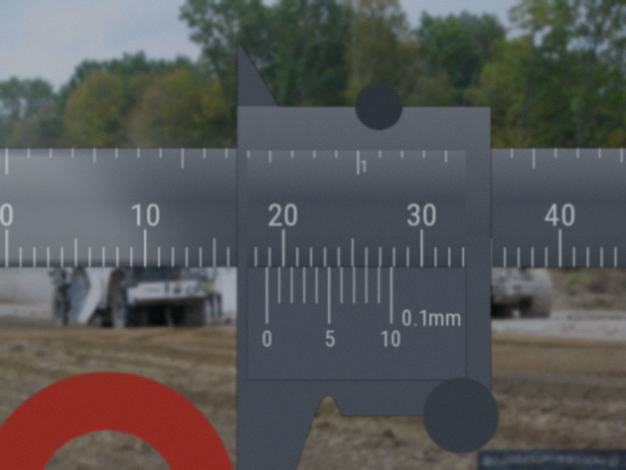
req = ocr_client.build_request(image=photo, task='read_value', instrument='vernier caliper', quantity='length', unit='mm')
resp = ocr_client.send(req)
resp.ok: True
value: 18.8 mm
